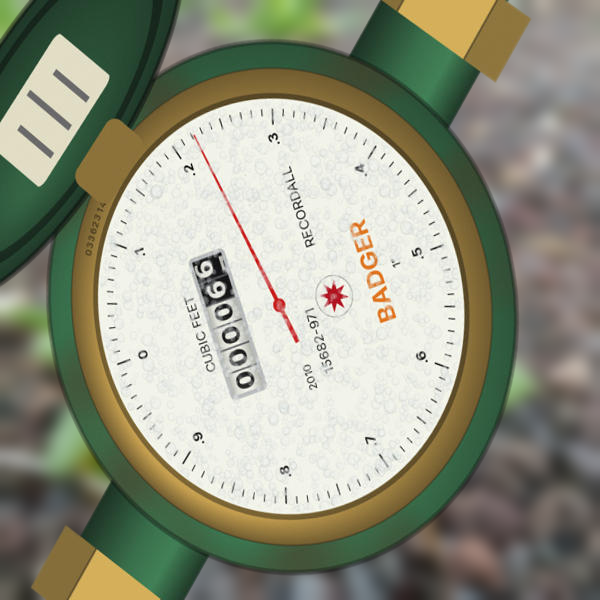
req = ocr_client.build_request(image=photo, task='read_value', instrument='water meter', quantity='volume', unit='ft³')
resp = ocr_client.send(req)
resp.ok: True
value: 66.22 ft³
